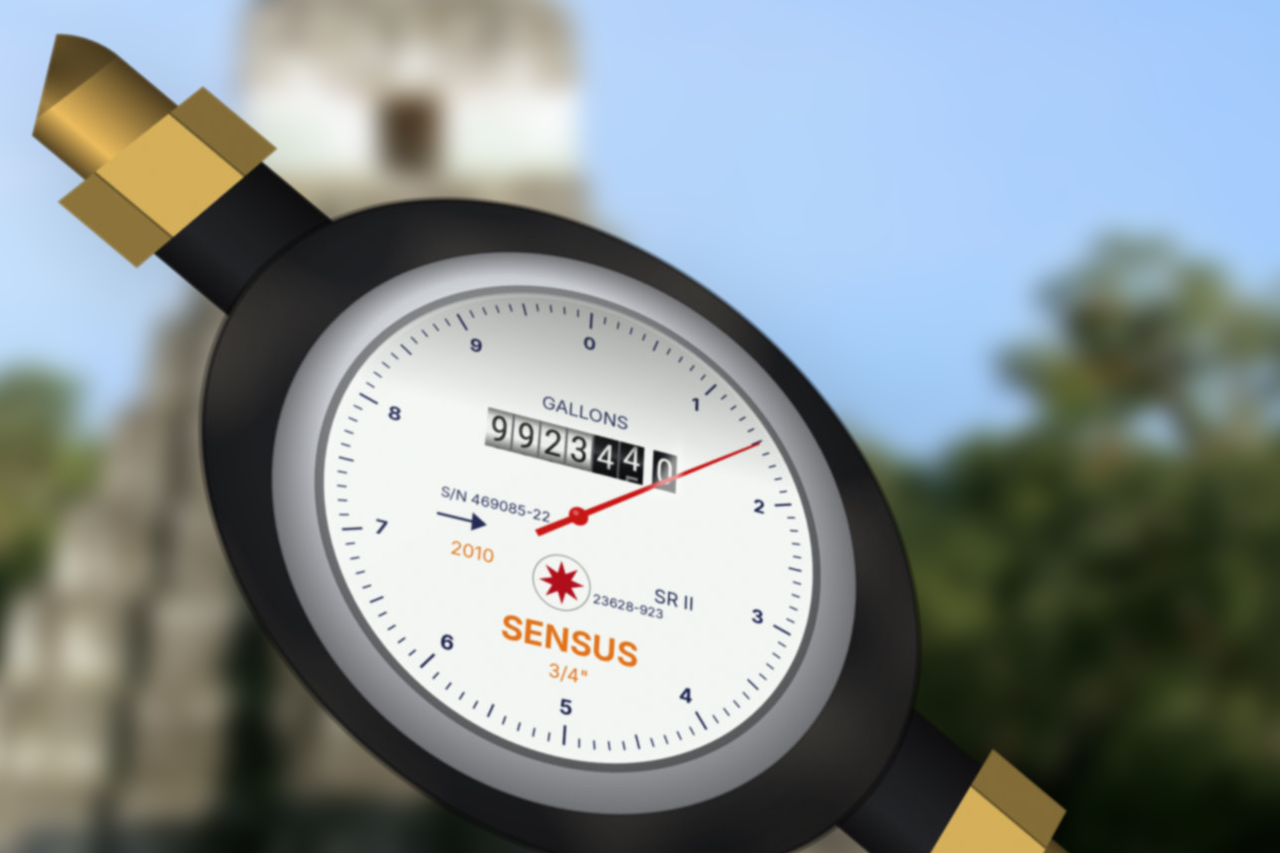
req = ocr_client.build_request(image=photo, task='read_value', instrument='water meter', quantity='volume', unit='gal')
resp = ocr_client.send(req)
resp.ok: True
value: 9923441.5 gal
